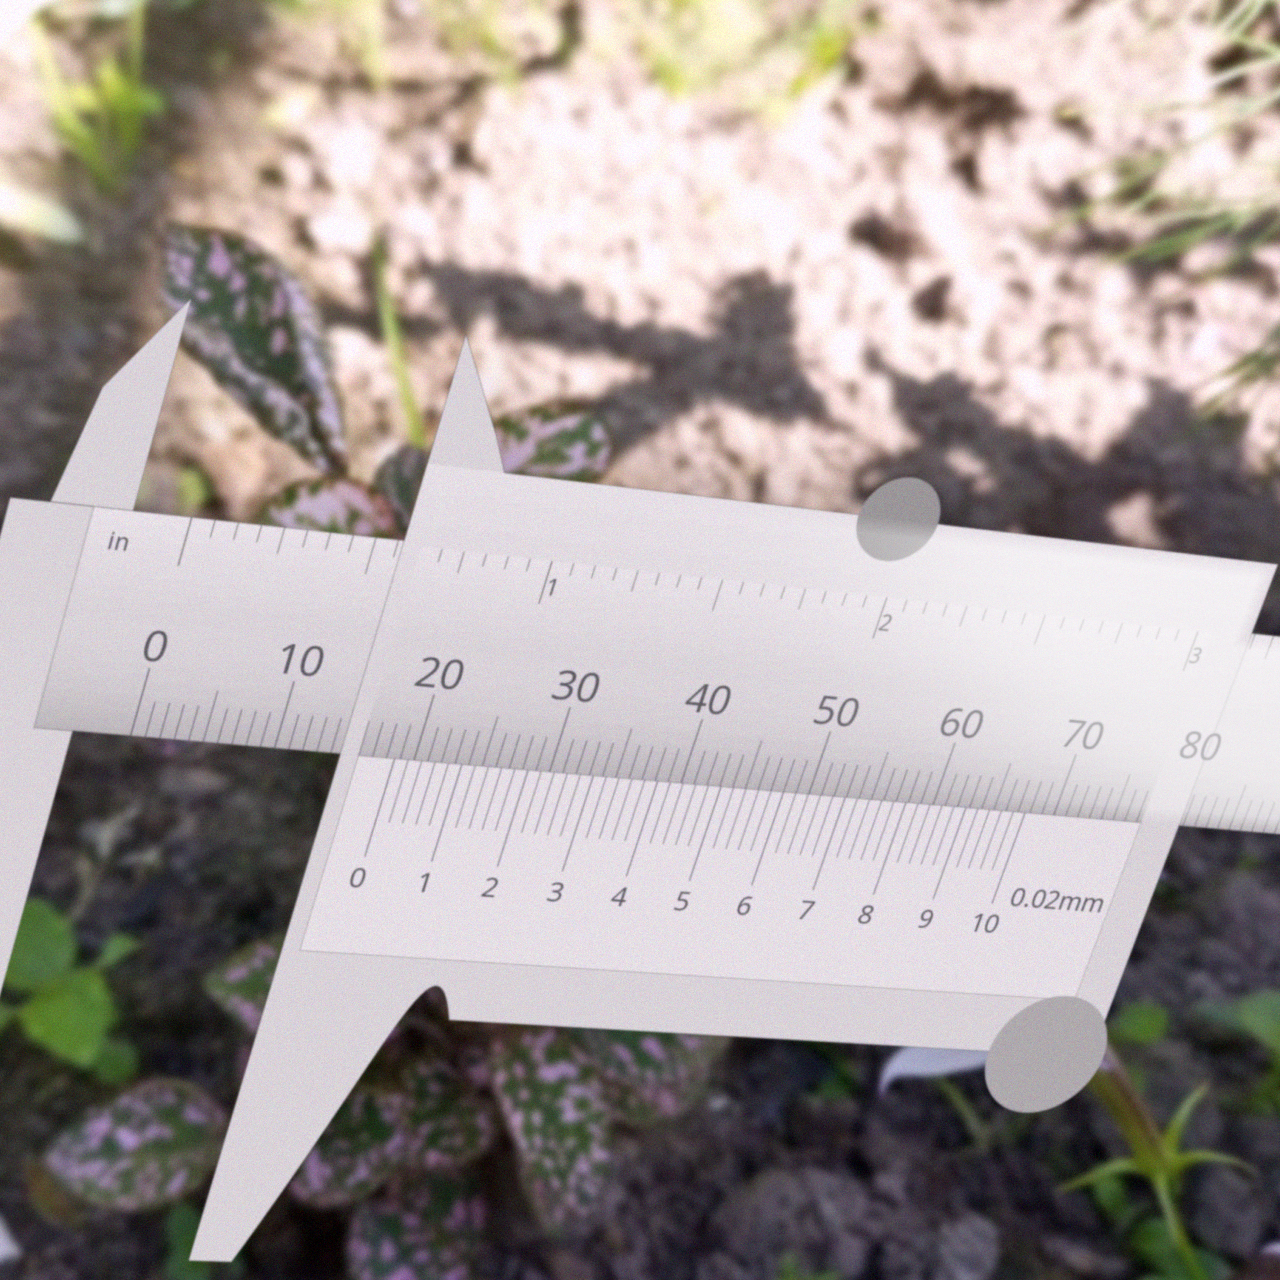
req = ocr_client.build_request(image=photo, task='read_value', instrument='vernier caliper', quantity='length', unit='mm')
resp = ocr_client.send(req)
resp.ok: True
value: 18.6 mm
